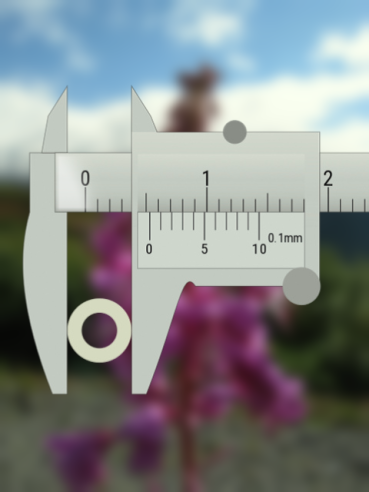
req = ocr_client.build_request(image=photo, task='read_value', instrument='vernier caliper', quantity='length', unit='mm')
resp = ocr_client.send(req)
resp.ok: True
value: 5.3 mm
